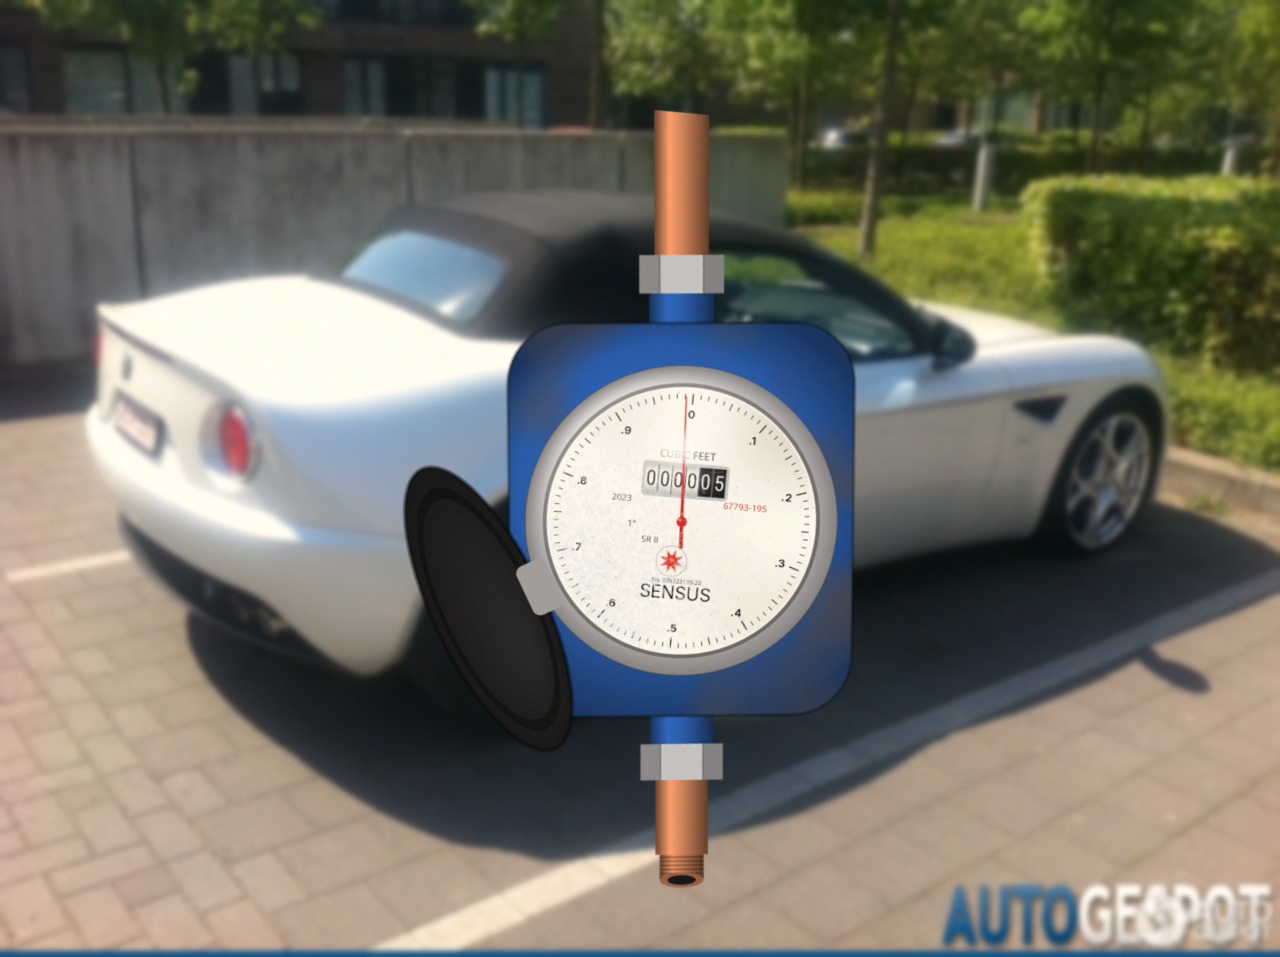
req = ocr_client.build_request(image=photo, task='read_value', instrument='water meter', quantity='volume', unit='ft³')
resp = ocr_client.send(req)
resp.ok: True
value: 4.99 ft³
